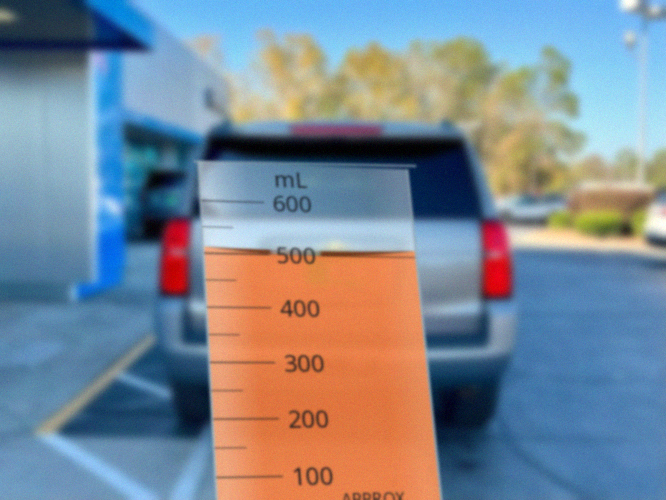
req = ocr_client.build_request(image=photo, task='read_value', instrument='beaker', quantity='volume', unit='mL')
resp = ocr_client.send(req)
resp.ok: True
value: 500 mL
